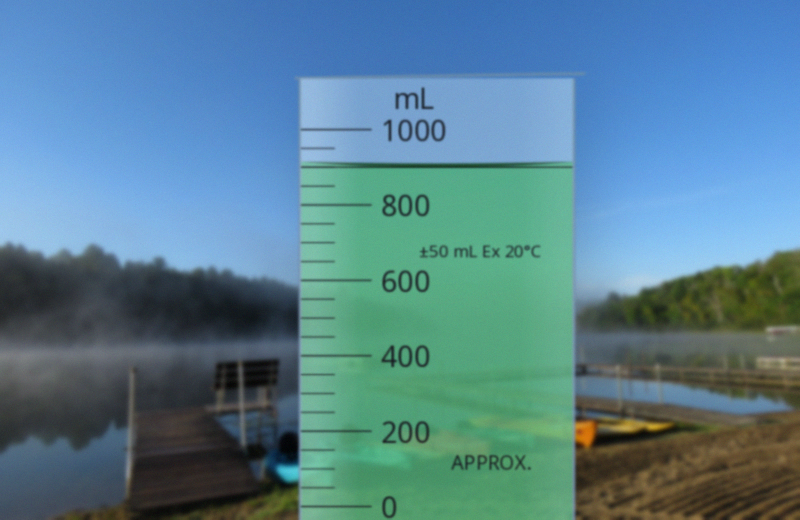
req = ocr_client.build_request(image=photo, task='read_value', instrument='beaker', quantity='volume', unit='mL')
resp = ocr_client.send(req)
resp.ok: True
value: 900 mL
